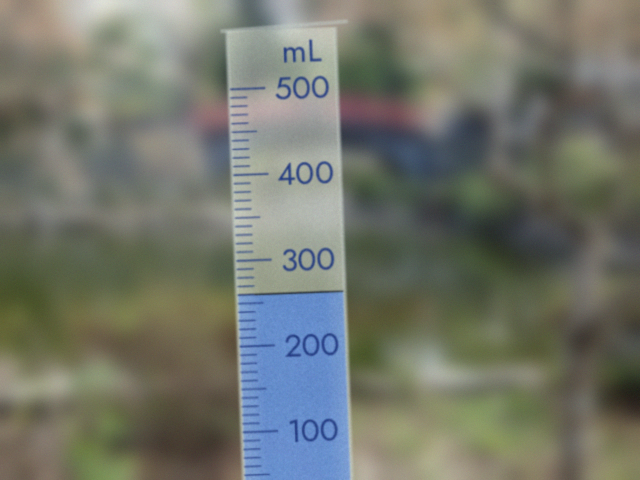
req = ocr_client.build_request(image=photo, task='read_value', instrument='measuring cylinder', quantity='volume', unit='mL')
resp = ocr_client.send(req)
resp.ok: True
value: 260 mL
